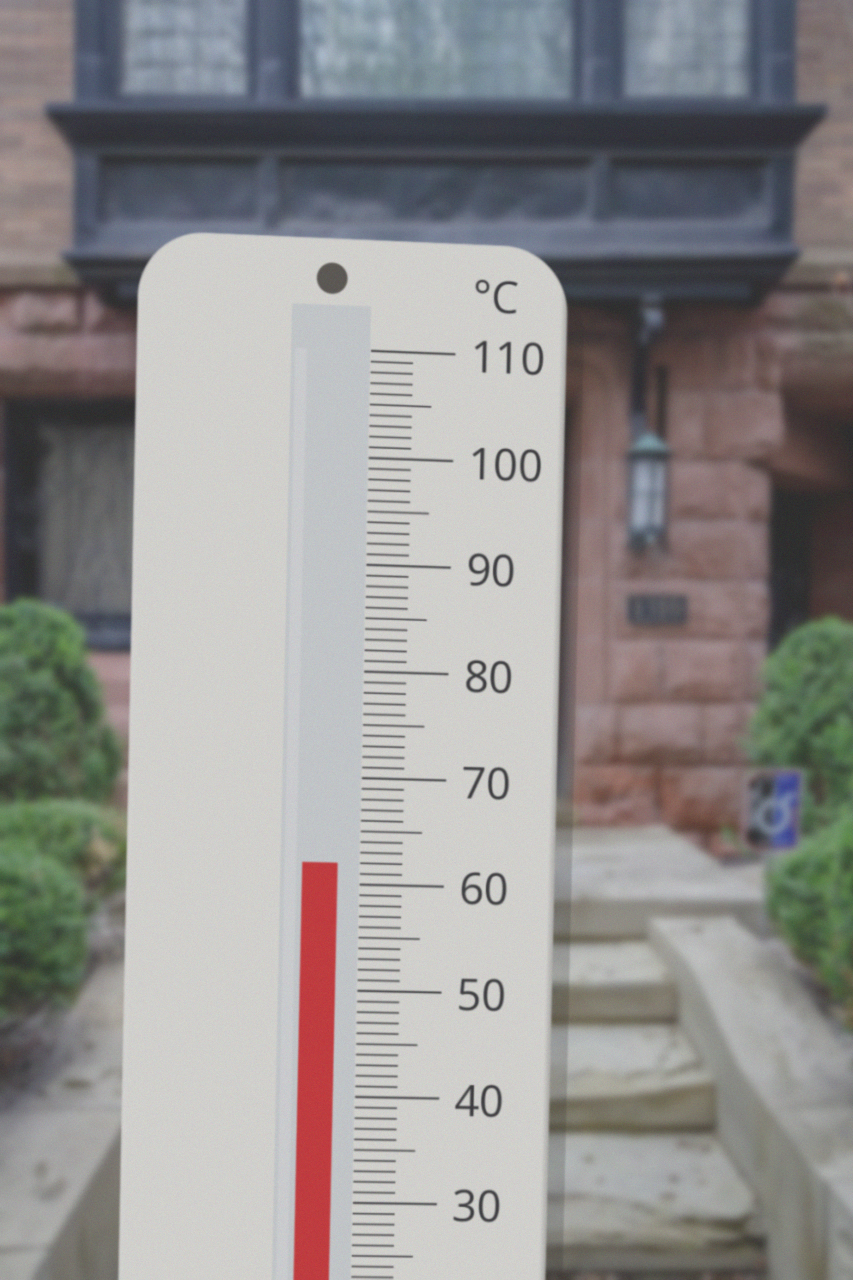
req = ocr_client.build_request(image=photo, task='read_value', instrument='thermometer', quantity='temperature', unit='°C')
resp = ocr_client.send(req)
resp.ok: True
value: 62 °C
